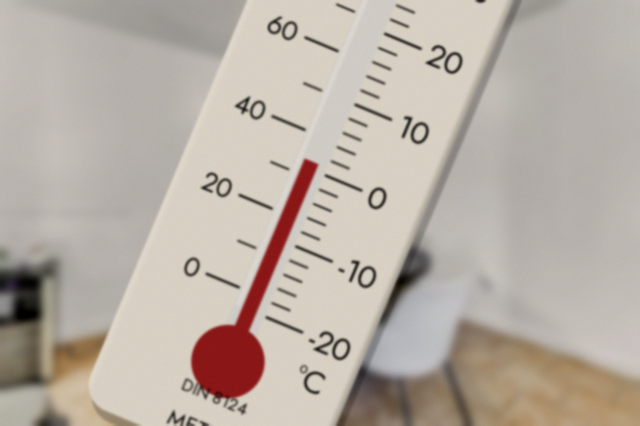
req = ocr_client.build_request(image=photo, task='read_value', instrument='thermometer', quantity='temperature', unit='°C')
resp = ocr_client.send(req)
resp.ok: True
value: 1 °C
